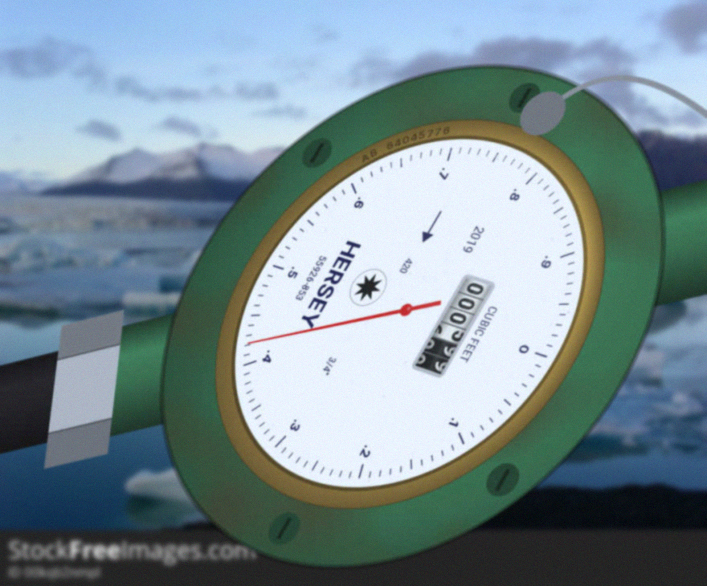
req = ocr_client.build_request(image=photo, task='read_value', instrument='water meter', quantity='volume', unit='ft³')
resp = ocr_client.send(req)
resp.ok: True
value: 599.42 ft³
